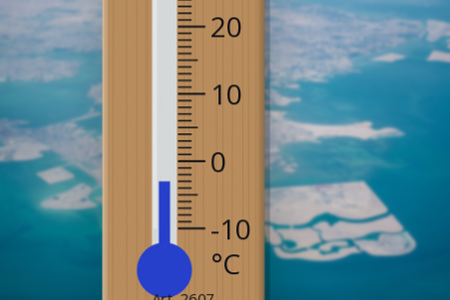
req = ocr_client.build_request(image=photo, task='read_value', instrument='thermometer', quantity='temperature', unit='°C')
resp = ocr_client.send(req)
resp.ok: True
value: -3 °C
